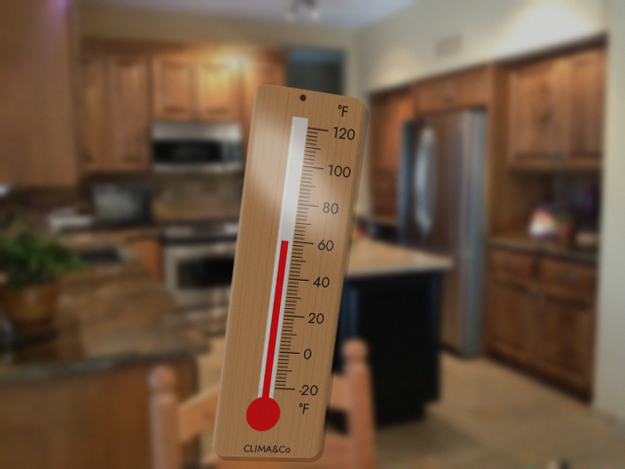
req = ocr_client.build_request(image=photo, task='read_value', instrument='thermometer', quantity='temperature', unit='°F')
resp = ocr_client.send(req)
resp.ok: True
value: 60 °F
